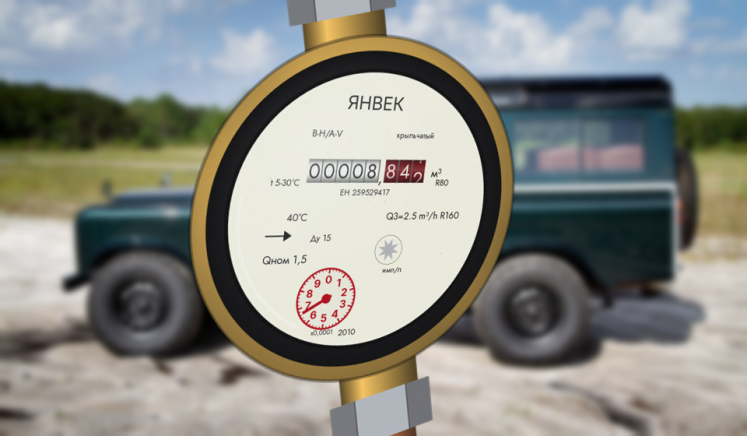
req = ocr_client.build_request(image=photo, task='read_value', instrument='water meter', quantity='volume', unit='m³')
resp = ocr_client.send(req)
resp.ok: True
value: 8.8416 m³
